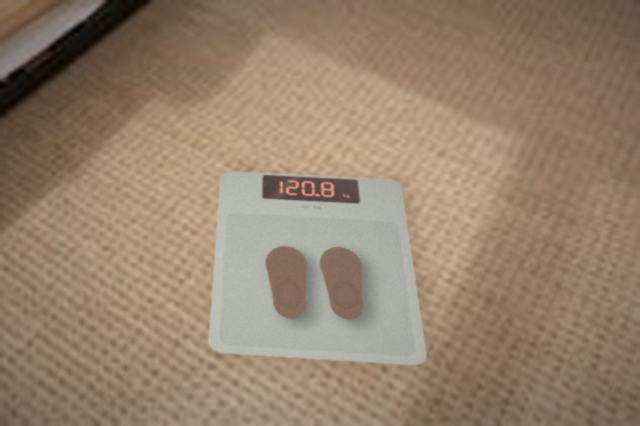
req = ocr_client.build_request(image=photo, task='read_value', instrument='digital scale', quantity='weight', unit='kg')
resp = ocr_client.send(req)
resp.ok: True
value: 120.8 kg
